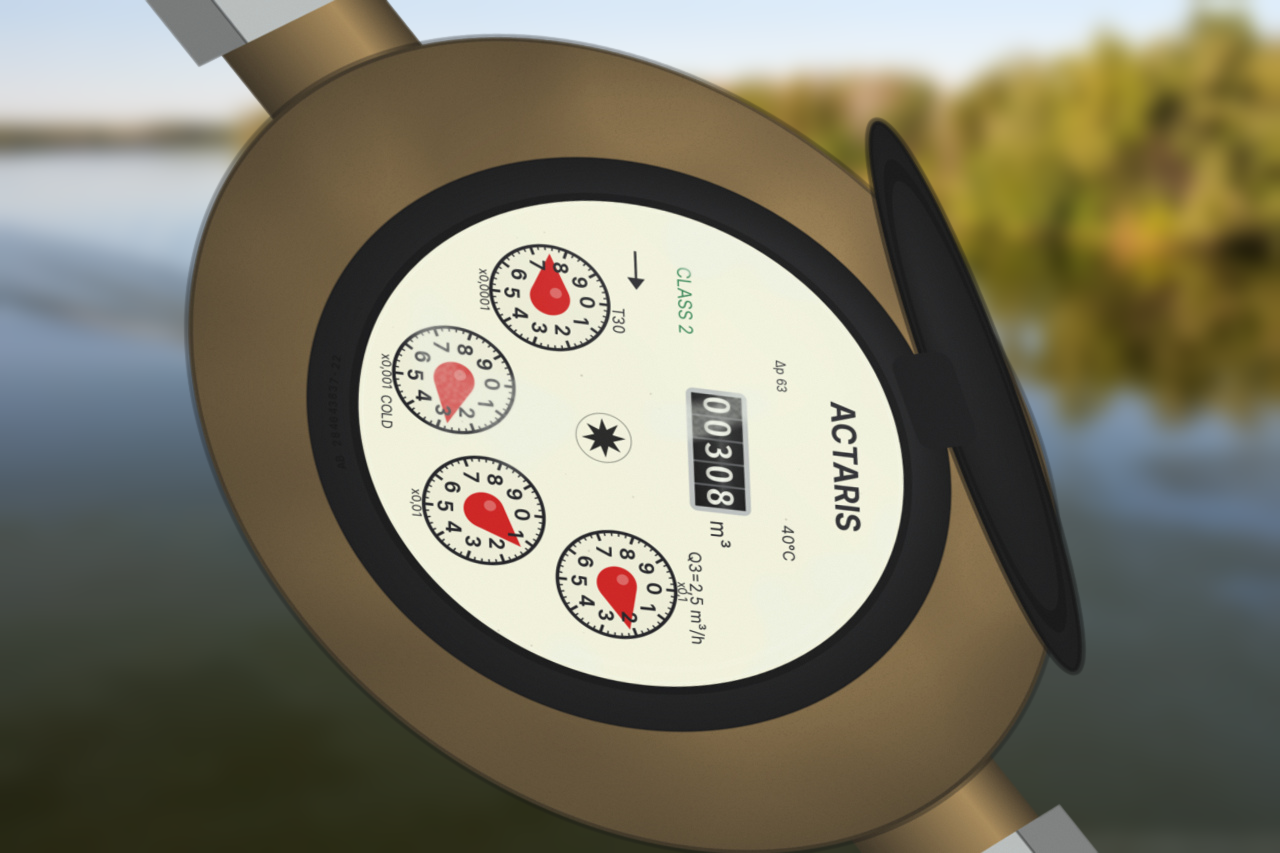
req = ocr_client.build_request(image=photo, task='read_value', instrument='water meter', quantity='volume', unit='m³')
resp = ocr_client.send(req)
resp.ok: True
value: 308.2127 m³
